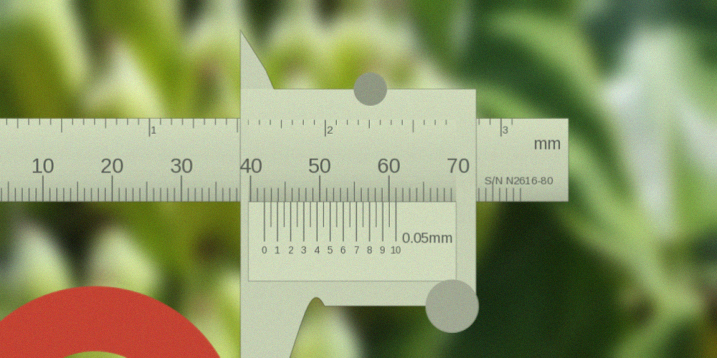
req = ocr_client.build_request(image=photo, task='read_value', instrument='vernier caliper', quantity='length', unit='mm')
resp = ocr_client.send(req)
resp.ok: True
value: 42.0 mm
